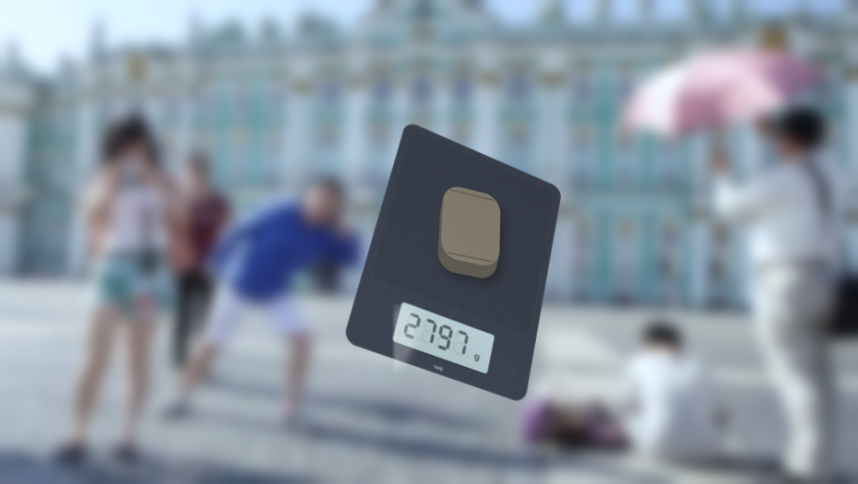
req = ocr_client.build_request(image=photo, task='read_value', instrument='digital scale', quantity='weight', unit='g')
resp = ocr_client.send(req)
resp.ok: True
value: 2797 g
